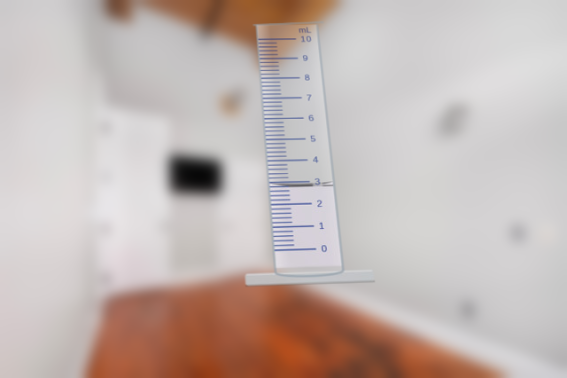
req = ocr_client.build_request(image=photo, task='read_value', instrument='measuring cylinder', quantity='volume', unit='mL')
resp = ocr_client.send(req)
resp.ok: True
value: 2.8 mL
